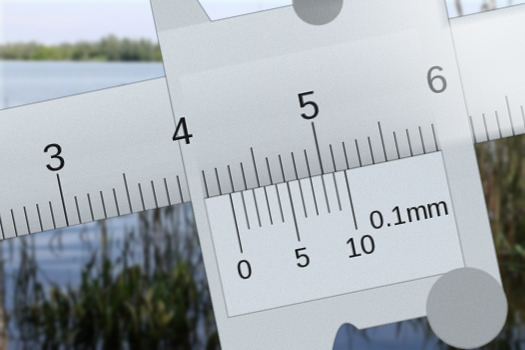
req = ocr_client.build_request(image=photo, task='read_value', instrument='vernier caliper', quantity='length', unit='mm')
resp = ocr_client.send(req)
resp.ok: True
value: 42.7 mm
